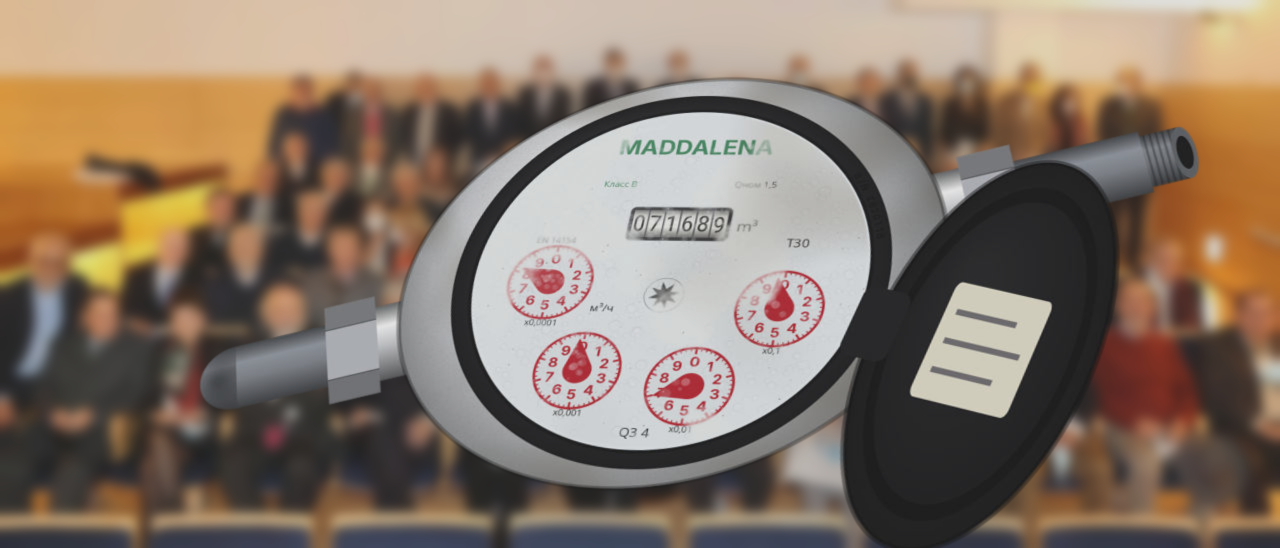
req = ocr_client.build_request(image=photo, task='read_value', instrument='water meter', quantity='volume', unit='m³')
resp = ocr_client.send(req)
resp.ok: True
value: 71688.9698 m³
